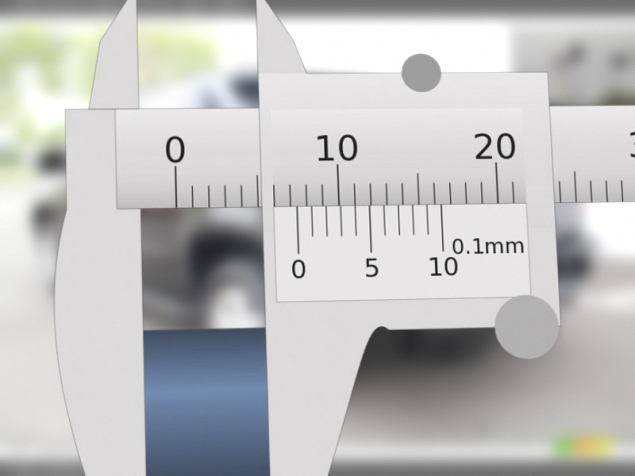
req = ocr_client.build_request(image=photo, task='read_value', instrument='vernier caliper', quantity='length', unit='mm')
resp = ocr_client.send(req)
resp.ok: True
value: 7.4 mm
